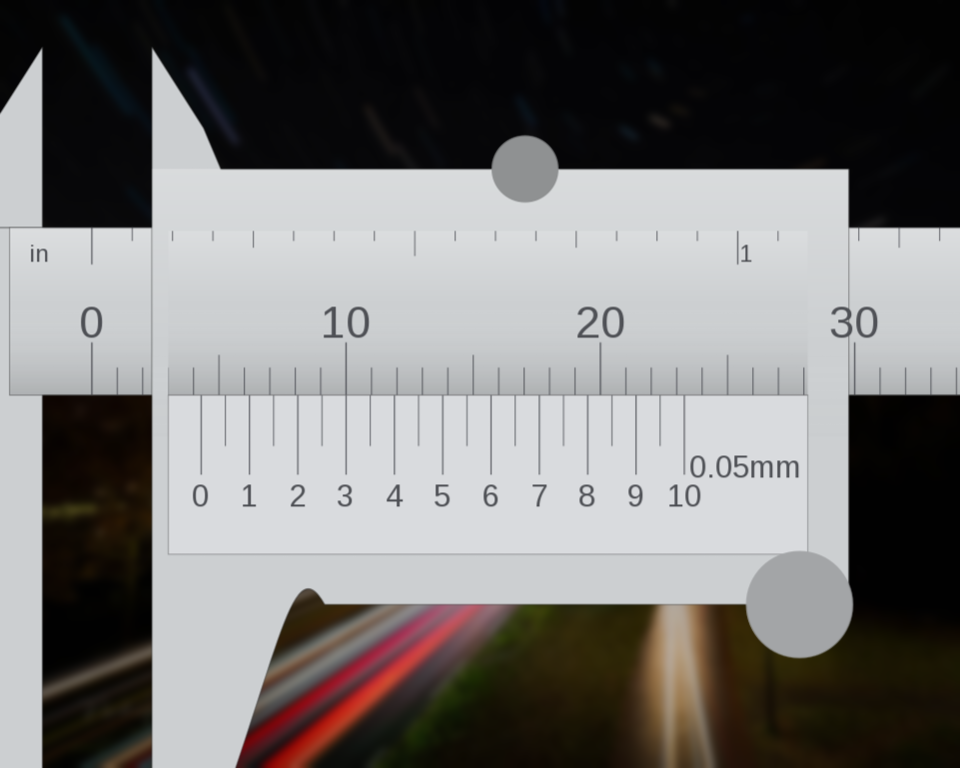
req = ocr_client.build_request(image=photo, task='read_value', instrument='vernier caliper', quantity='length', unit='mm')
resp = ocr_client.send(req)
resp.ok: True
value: 4.30 mm
